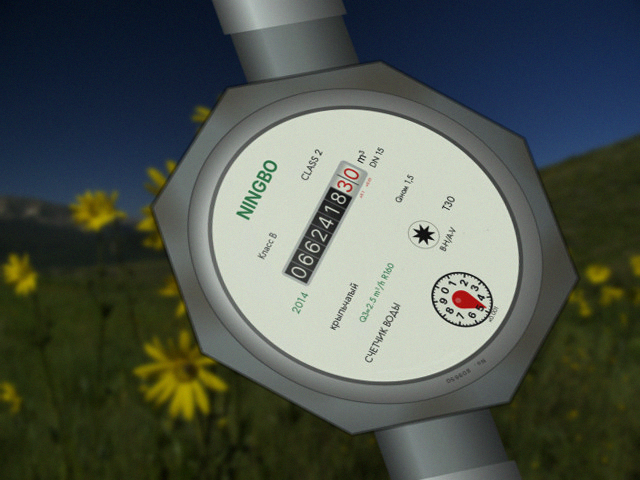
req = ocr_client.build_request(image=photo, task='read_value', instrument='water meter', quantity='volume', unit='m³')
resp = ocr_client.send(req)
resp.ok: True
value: 662418.304 m³
